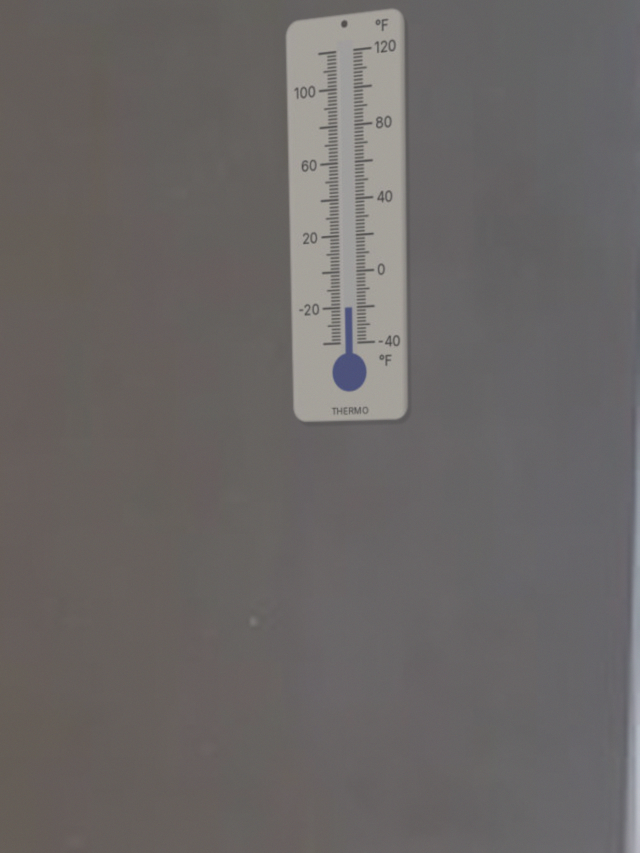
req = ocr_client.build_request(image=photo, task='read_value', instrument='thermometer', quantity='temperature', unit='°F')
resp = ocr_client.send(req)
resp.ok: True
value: -20 °F
